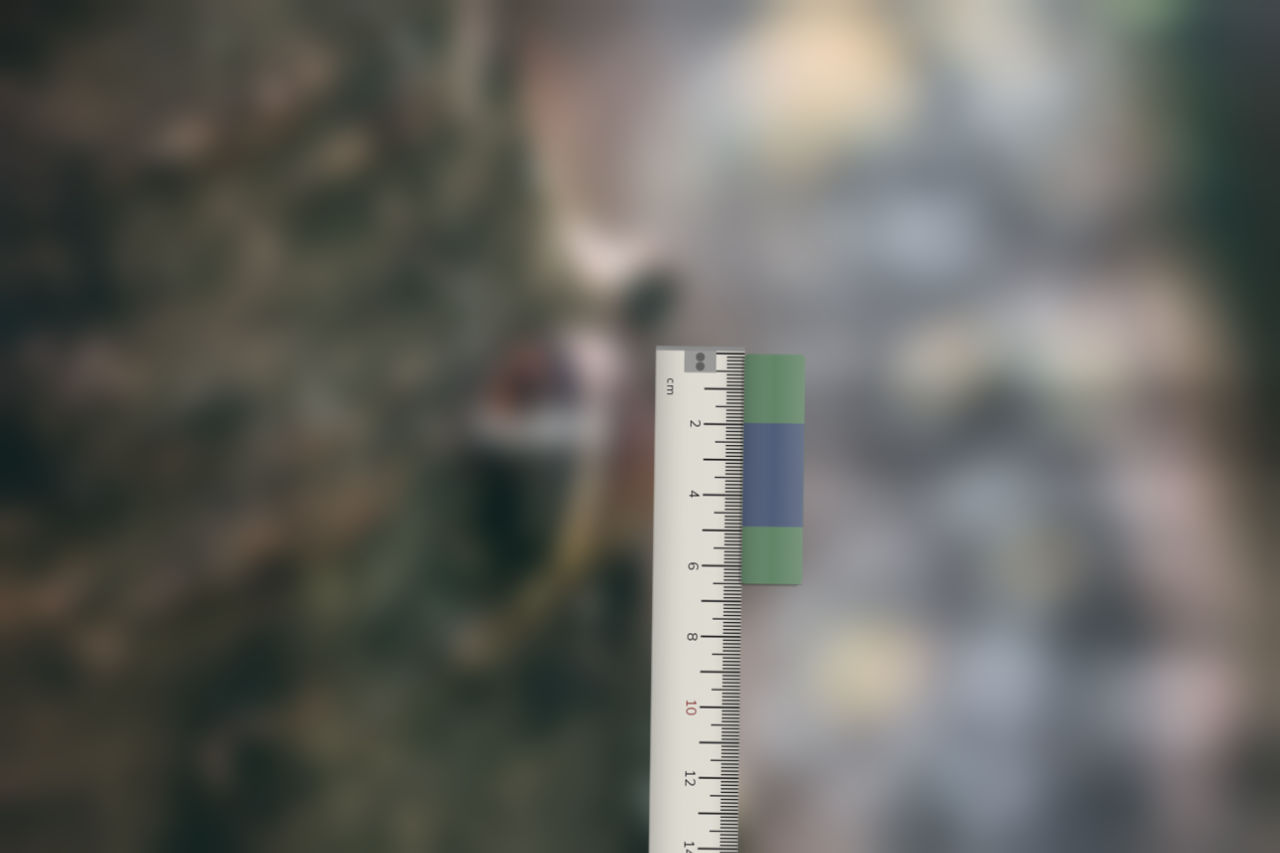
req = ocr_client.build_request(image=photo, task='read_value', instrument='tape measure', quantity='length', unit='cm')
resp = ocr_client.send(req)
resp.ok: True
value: 6.5 cm
